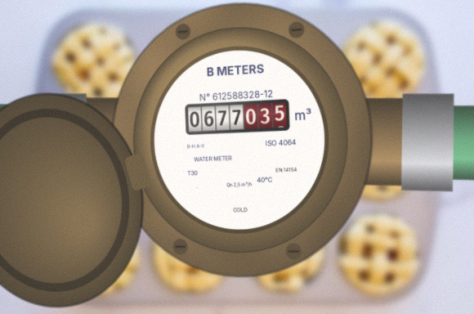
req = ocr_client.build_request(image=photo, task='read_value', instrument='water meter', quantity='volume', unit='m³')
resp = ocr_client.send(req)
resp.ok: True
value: 677.035 m³
